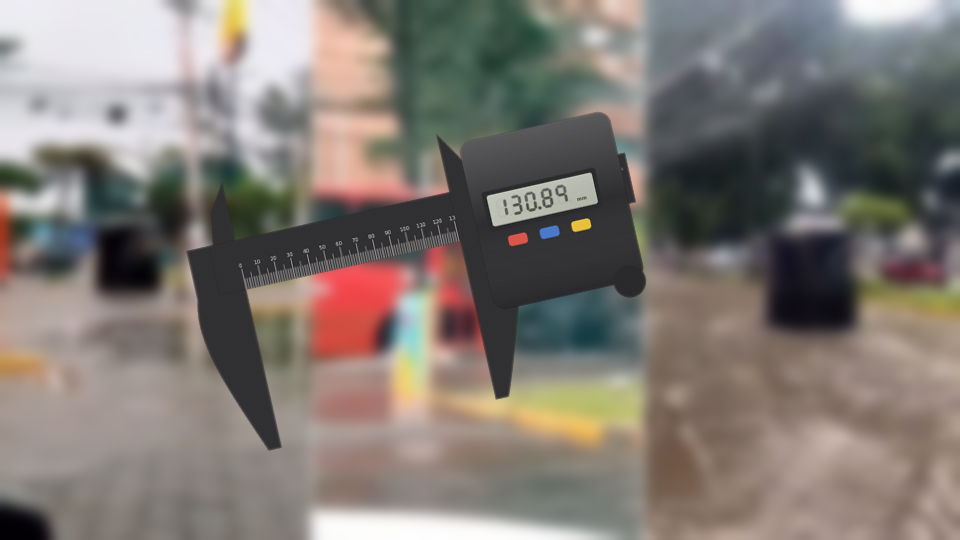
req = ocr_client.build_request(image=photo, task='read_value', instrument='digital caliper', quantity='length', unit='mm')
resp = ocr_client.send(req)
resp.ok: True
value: 130.89 mm
